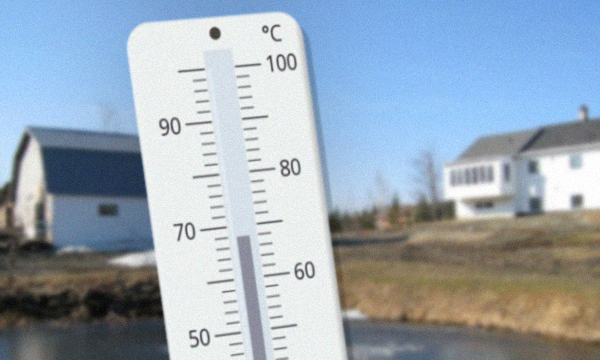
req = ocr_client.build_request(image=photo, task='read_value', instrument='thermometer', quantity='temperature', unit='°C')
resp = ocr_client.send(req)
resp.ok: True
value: 68 °C
